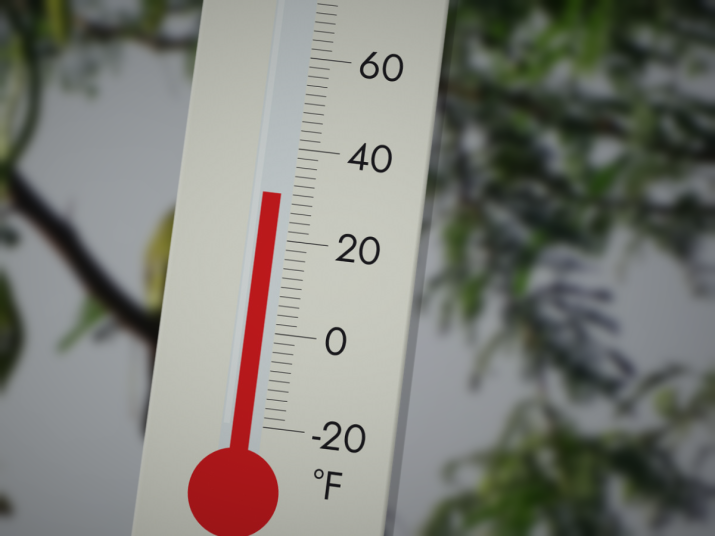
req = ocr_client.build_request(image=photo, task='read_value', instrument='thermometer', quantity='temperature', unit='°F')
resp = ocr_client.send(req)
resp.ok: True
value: 30 °F
